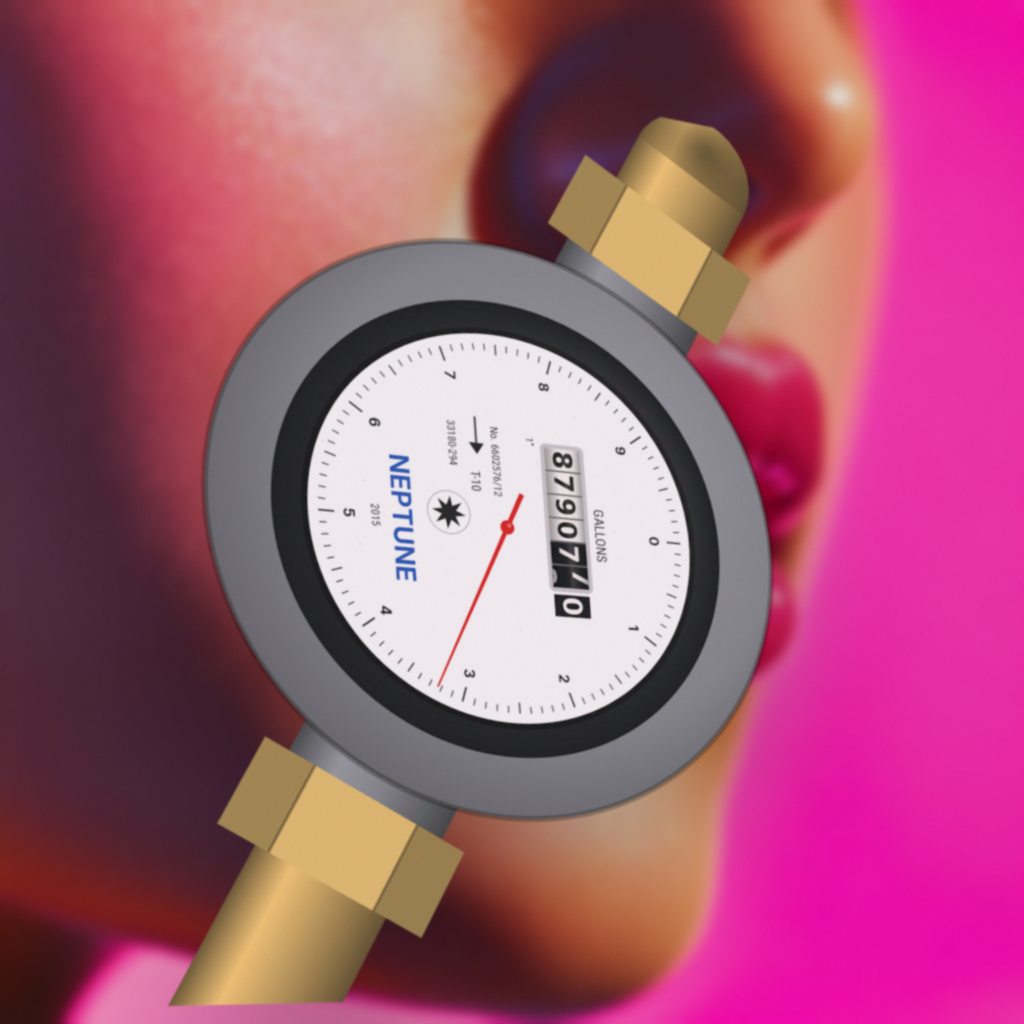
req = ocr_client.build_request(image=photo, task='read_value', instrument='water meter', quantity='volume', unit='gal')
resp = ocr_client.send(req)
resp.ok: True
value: 8790773.2 gal
